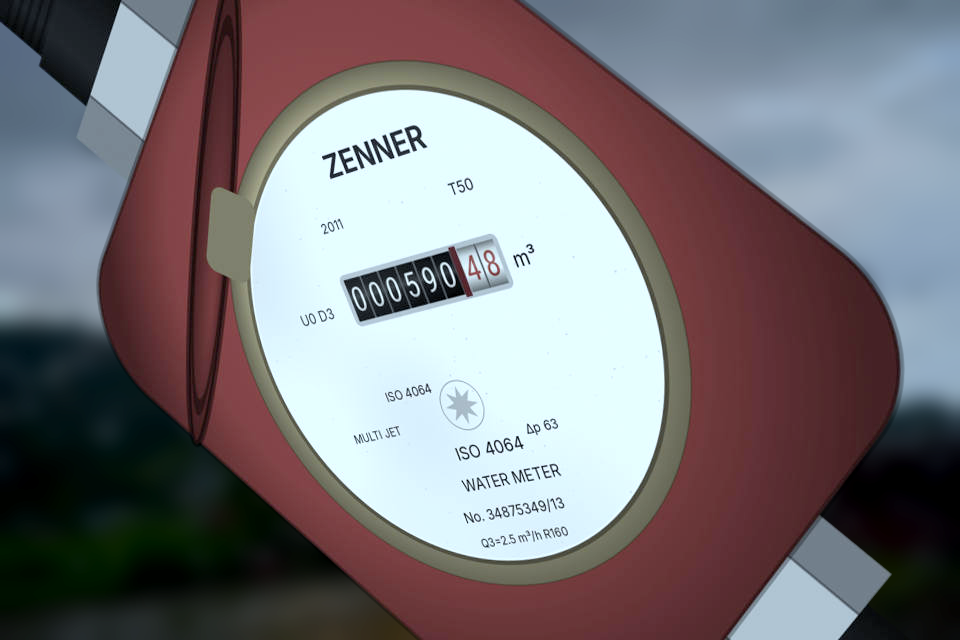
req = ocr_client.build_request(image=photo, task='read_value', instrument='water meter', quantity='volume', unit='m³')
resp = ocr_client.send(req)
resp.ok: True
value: 590.48 m³
